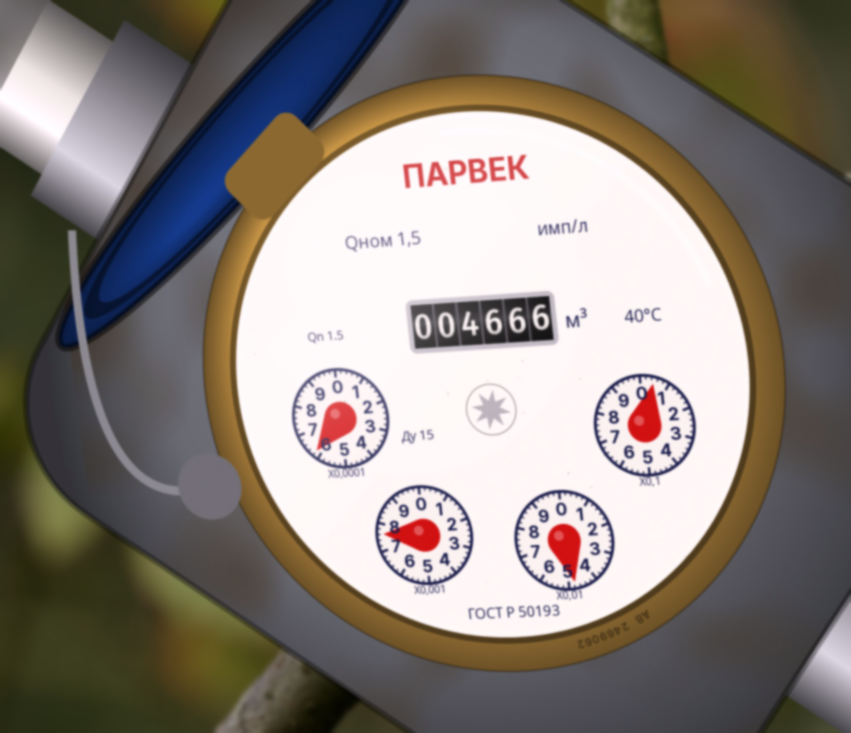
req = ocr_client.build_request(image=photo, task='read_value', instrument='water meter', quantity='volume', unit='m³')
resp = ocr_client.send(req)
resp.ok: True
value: 4666.0476 m³
